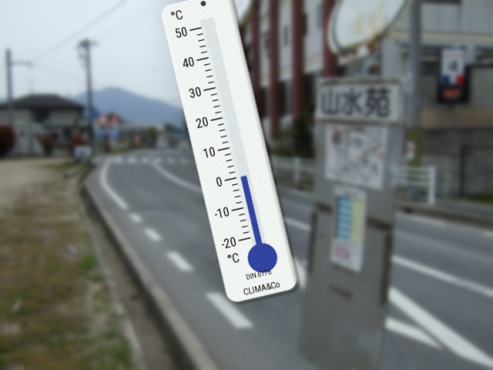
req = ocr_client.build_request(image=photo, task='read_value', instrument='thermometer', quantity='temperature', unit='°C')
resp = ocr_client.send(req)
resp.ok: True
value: 0 °C
